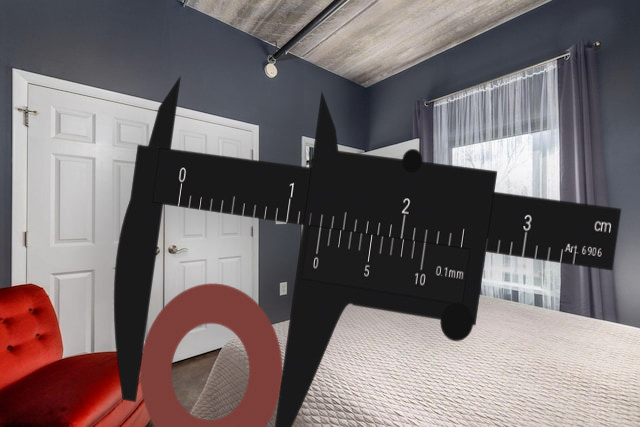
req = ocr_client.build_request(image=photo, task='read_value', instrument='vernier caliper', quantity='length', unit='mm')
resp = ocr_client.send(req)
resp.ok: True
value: 13.0 mm
